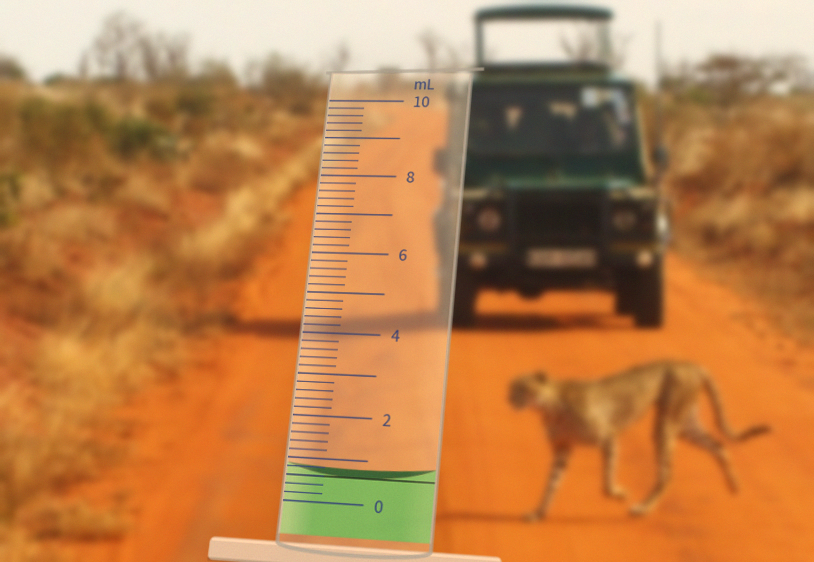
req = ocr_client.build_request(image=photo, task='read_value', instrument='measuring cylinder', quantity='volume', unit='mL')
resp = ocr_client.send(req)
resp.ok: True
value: 0.6 mL
